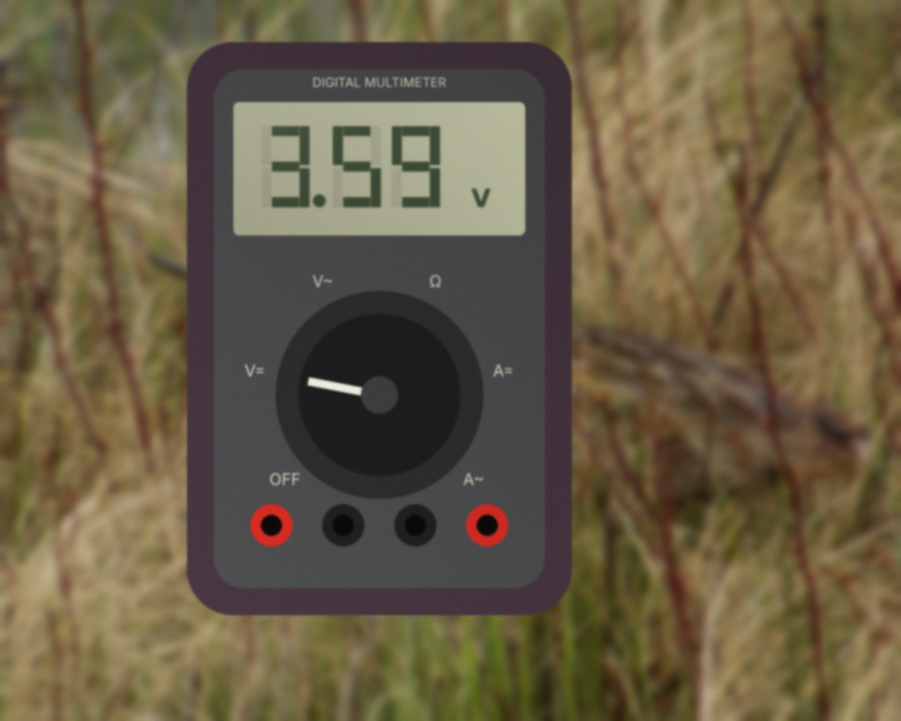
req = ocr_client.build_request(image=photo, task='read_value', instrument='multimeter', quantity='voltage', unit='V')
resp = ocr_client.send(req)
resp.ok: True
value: 3.59 V
